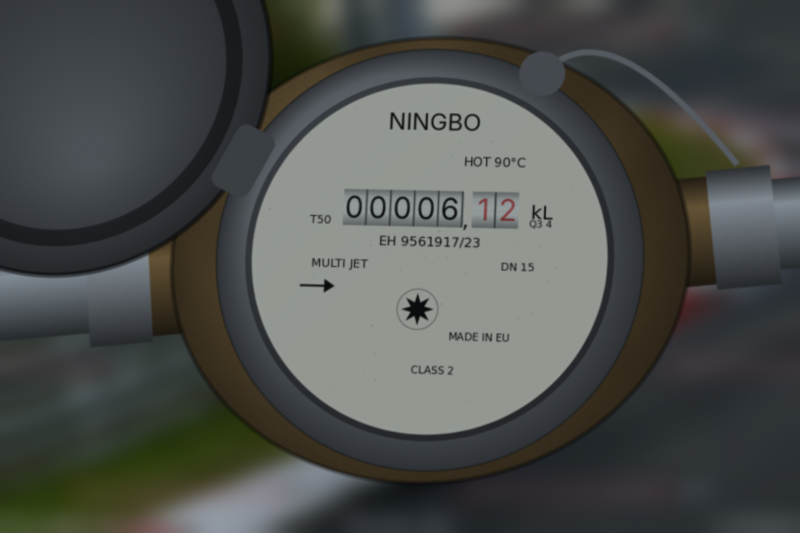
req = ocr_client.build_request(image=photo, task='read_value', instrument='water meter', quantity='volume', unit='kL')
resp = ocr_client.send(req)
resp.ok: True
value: 6.12 kL
